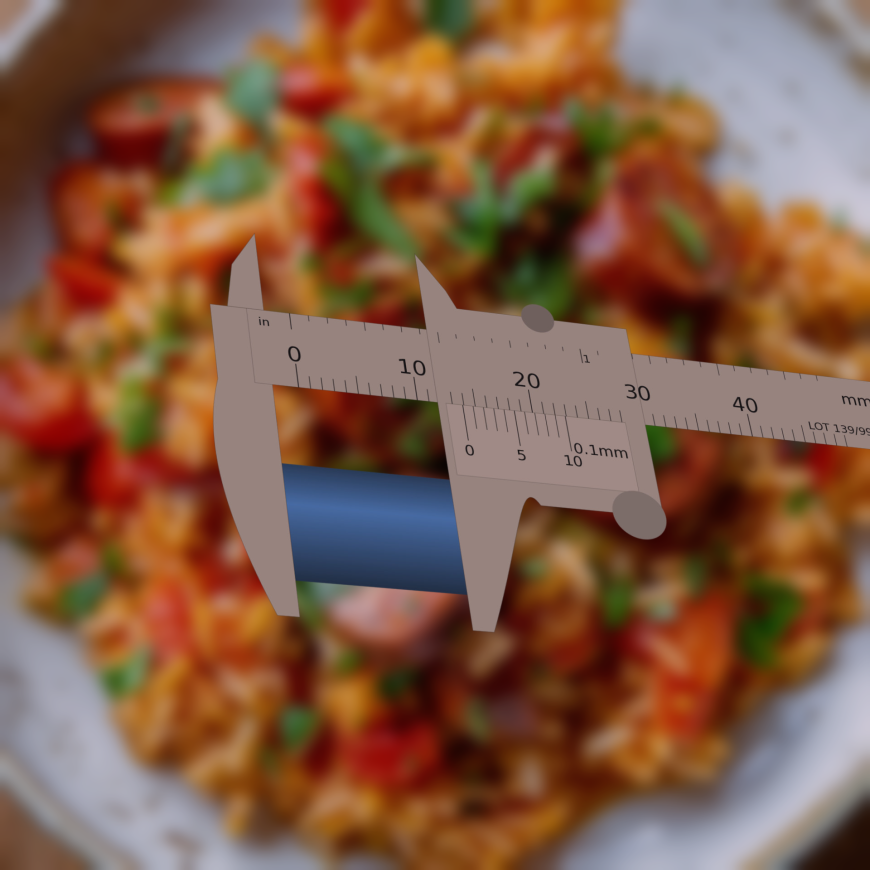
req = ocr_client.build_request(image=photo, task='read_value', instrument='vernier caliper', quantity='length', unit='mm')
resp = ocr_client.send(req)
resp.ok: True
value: 13.9 mm
